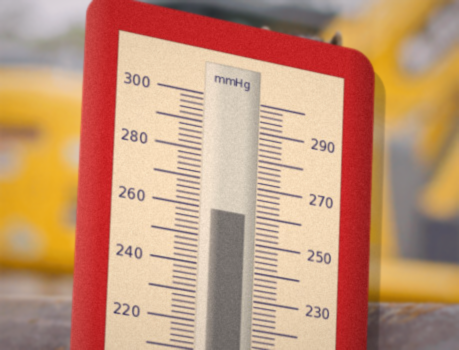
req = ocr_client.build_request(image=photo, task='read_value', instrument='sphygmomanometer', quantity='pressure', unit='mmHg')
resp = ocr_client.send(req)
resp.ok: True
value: 260 mmHg
